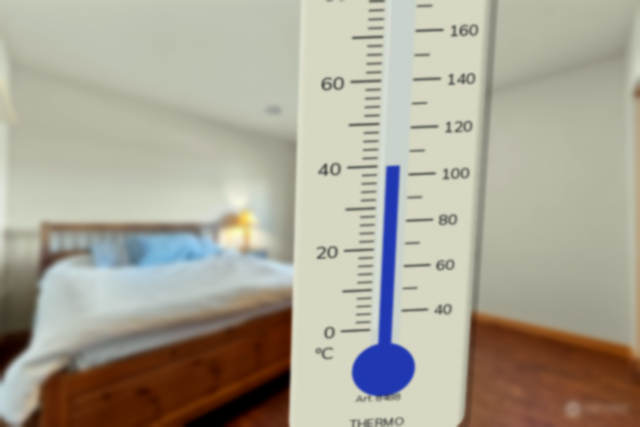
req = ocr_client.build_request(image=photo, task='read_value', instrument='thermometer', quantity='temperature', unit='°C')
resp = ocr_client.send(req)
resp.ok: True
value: 40 °C
